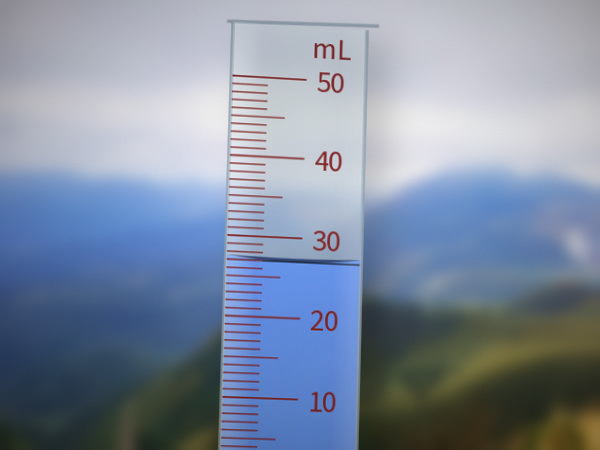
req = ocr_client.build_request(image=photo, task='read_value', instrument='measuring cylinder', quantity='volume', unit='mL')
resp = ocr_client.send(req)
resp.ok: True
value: 27 mL
